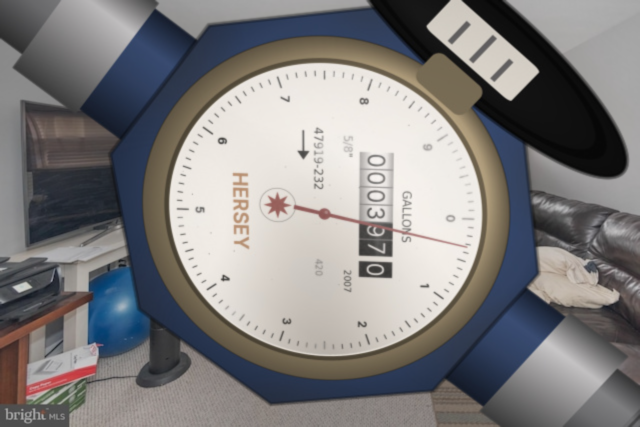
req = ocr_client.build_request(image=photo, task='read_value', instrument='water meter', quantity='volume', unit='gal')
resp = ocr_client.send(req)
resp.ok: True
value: 3970.3 gal
